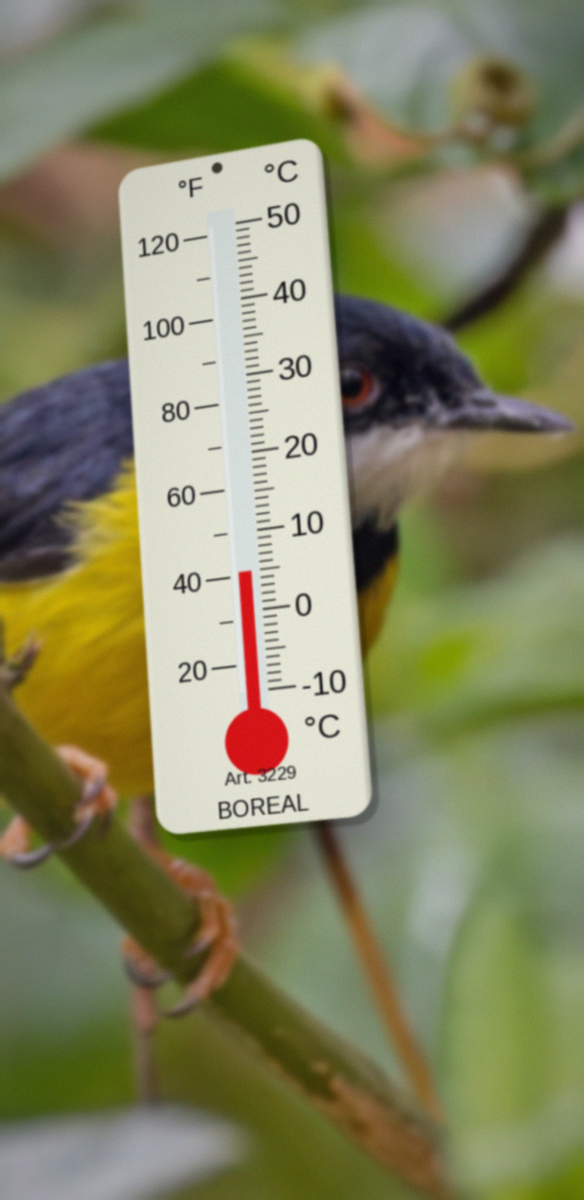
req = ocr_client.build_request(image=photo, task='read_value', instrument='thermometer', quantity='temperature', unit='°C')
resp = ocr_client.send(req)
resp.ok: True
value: 5 °C
